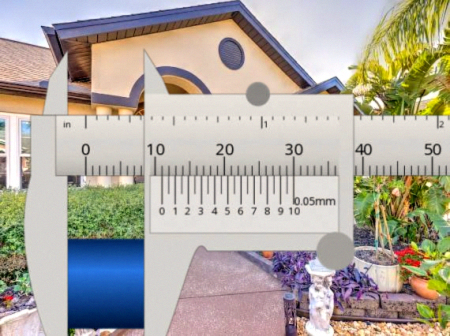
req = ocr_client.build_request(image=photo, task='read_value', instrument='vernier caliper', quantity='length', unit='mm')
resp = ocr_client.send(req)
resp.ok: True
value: 11.0 mm
